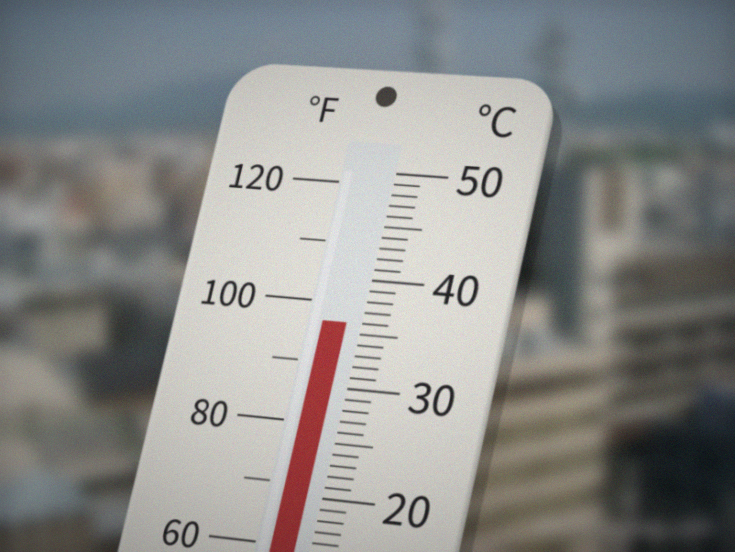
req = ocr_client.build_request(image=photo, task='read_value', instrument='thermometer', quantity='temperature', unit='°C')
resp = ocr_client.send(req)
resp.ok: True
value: 36 °C
